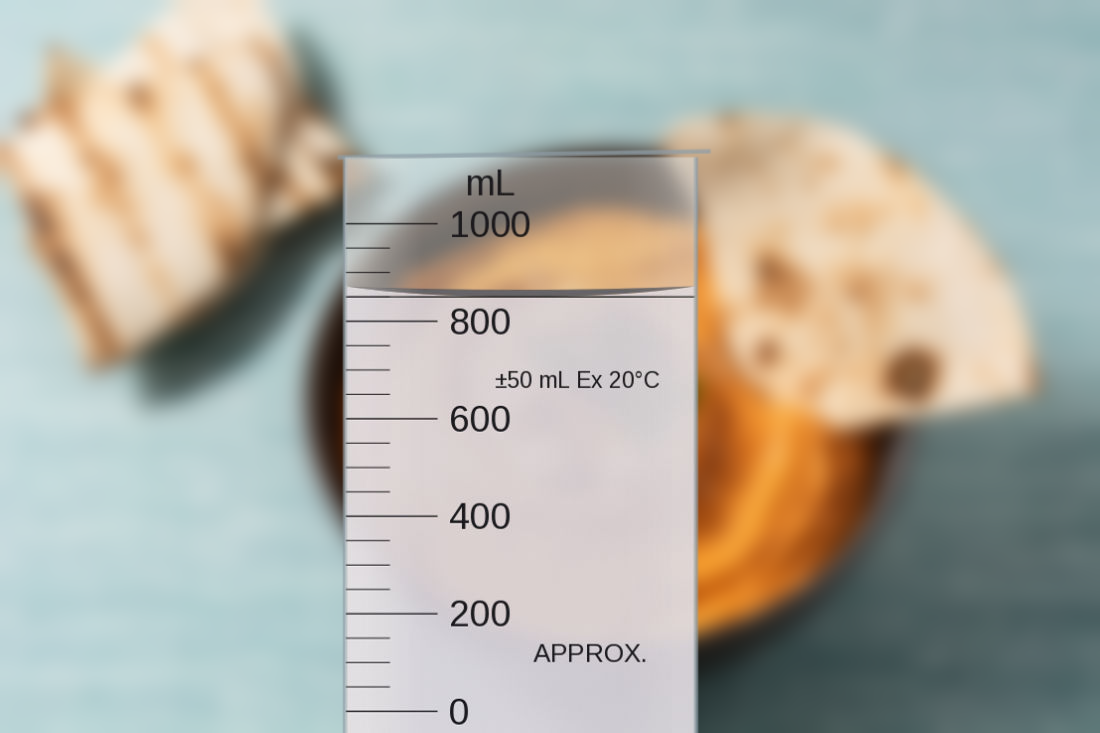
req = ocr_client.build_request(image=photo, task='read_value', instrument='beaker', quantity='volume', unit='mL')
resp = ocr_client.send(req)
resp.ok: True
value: 850 mL
